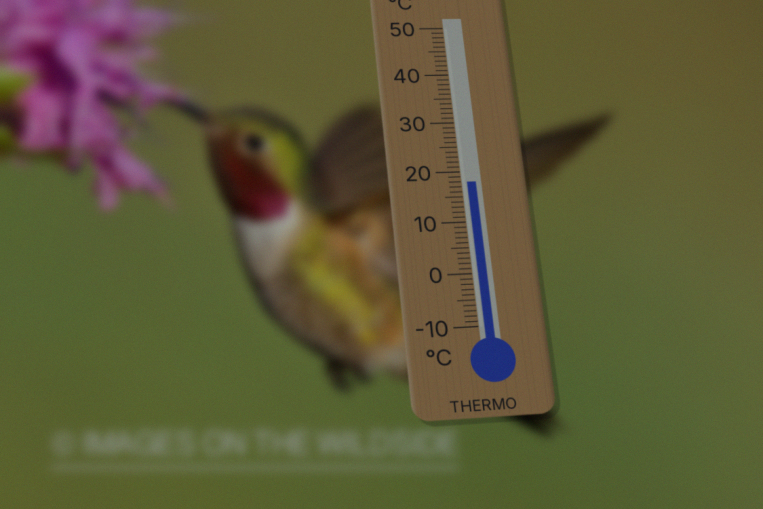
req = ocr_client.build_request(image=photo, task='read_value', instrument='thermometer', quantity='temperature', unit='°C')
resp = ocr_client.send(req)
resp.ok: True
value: 18 °C
